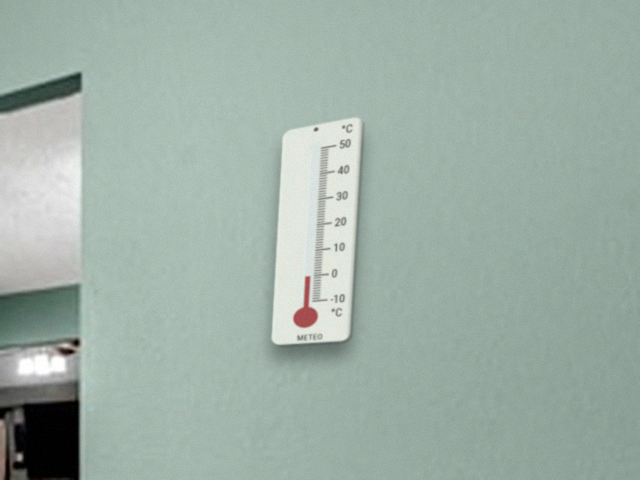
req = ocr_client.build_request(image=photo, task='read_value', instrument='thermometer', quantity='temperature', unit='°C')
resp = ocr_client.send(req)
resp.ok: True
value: 0 °C
